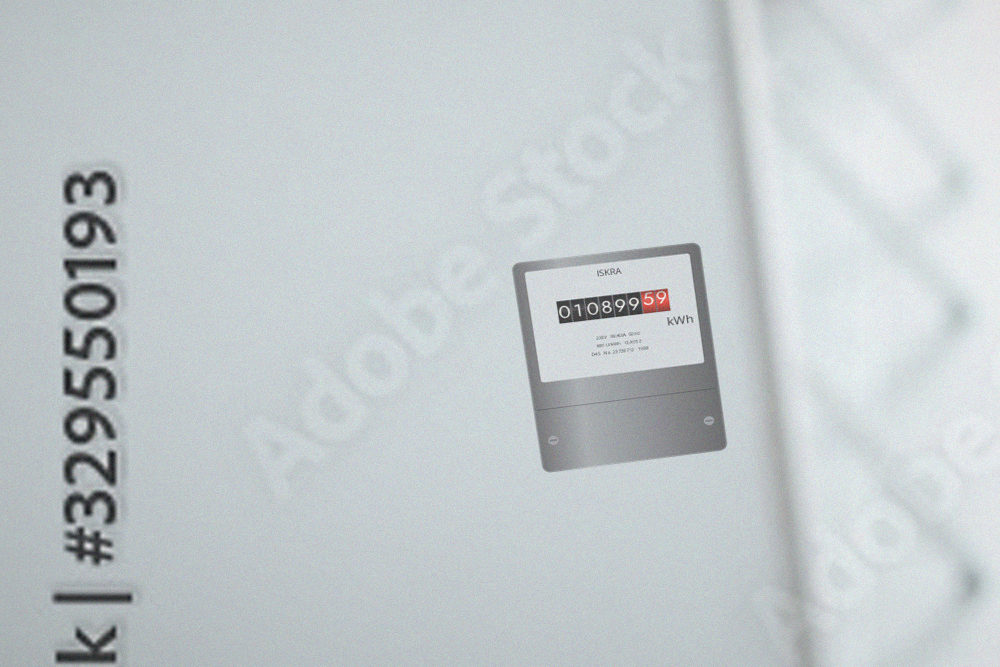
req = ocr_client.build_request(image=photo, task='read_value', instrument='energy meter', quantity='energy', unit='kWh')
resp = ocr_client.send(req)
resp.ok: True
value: 10899.59 kWh
